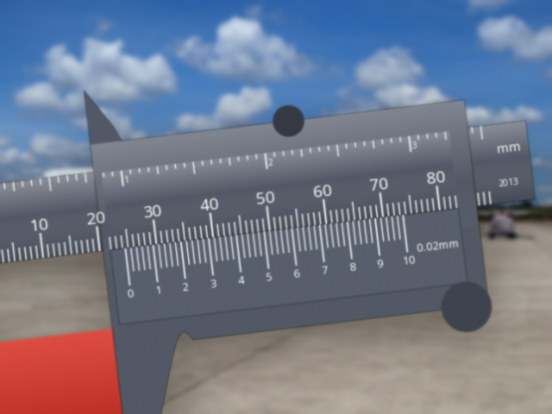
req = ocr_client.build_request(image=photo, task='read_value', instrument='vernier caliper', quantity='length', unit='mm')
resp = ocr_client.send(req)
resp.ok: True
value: 24.5 mm
